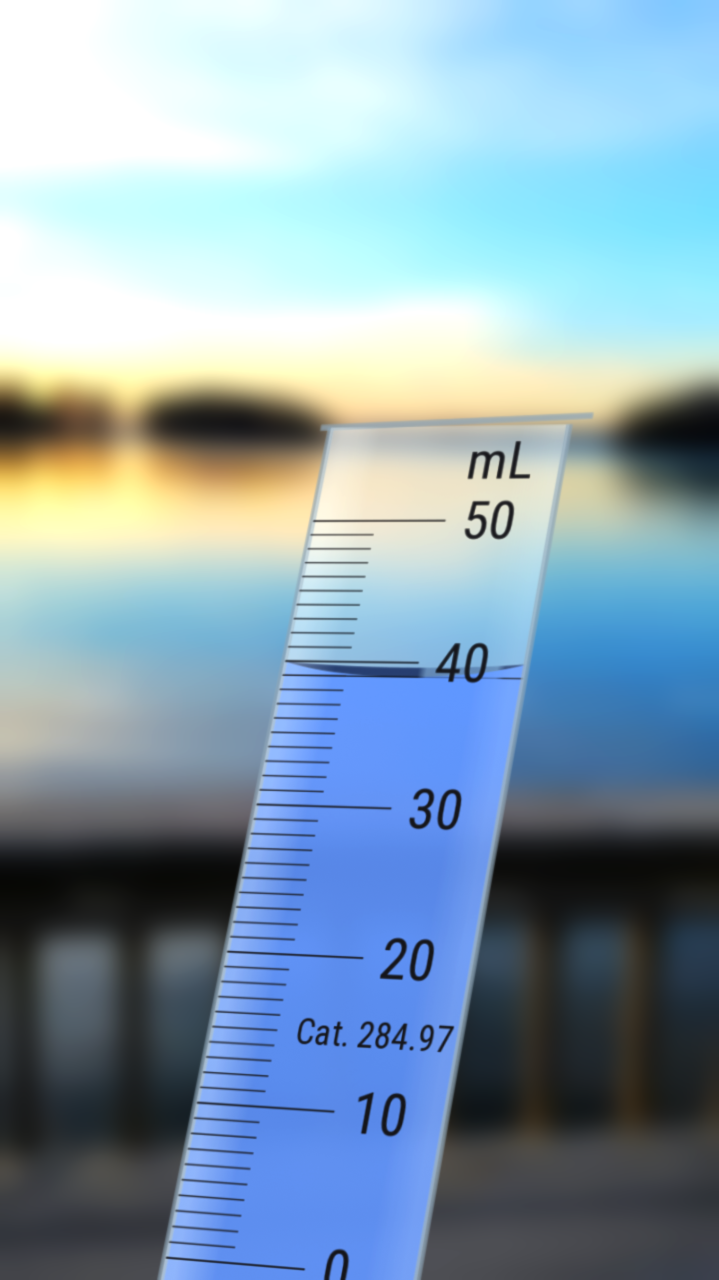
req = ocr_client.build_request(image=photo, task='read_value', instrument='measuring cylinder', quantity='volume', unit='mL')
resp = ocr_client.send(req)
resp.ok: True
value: 39 mL
